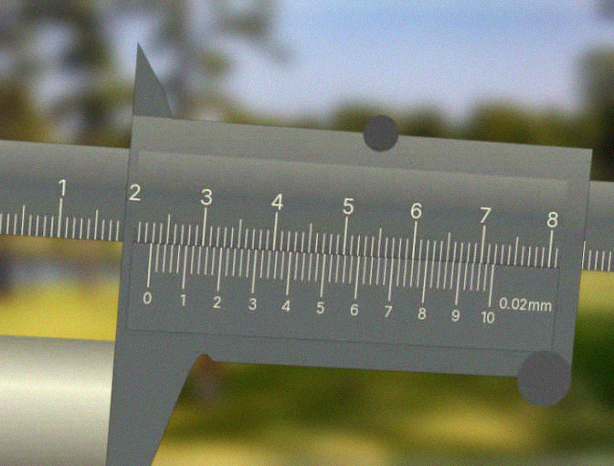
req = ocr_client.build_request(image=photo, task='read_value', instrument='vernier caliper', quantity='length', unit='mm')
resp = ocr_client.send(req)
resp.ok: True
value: 22.8 mm
